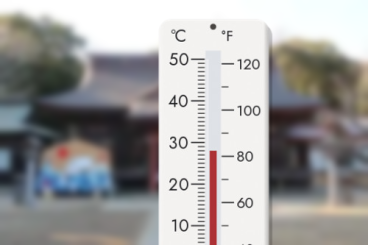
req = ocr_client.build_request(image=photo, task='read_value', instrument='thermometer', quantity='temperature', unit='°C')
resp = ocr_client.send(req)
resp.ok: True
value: 28 °C
